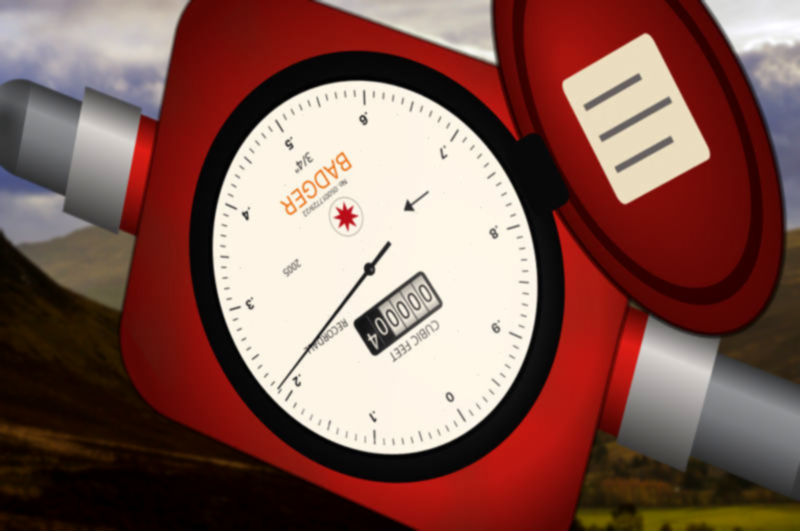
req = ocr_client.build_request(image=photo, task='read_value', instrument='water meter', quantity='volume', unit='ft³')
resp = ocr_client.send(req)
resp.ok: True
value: 4.21 ft³
